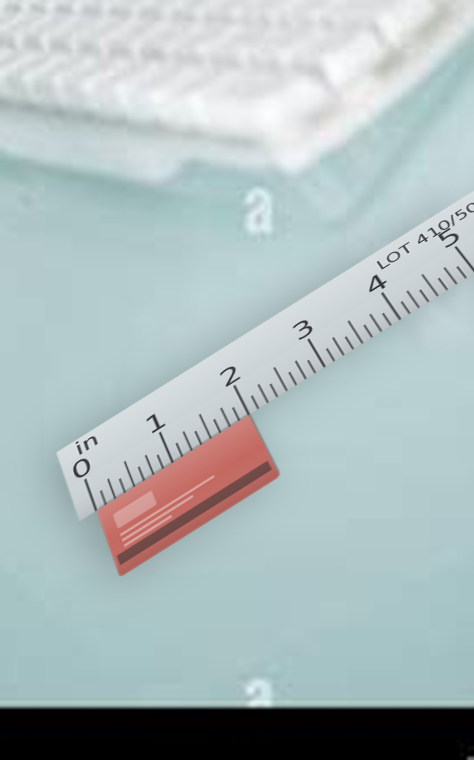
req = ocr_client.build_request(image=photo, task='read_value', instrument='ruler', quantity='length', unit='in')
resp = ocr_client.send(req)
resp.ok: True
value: 2 in
